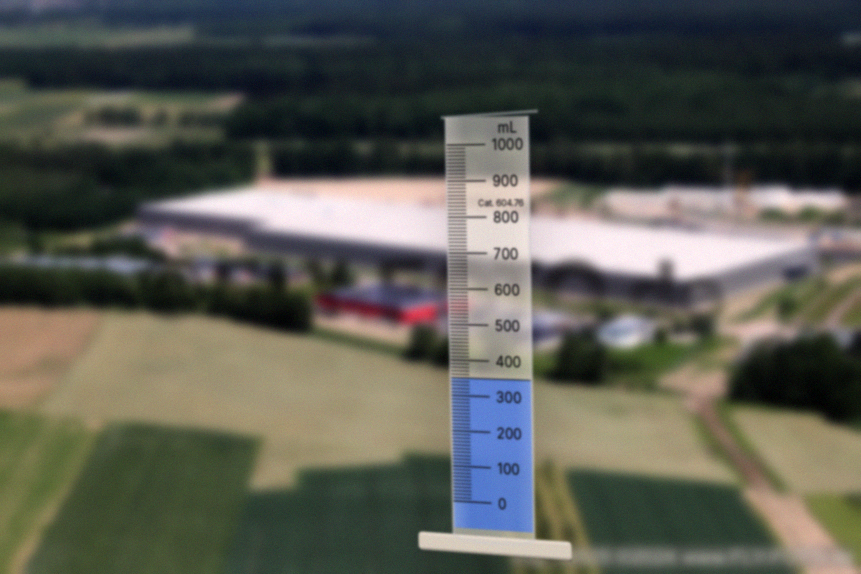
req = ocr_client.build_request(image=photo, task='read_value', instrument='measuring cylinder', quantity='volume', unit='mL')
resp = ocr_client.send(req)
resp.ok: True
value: 350 mL
